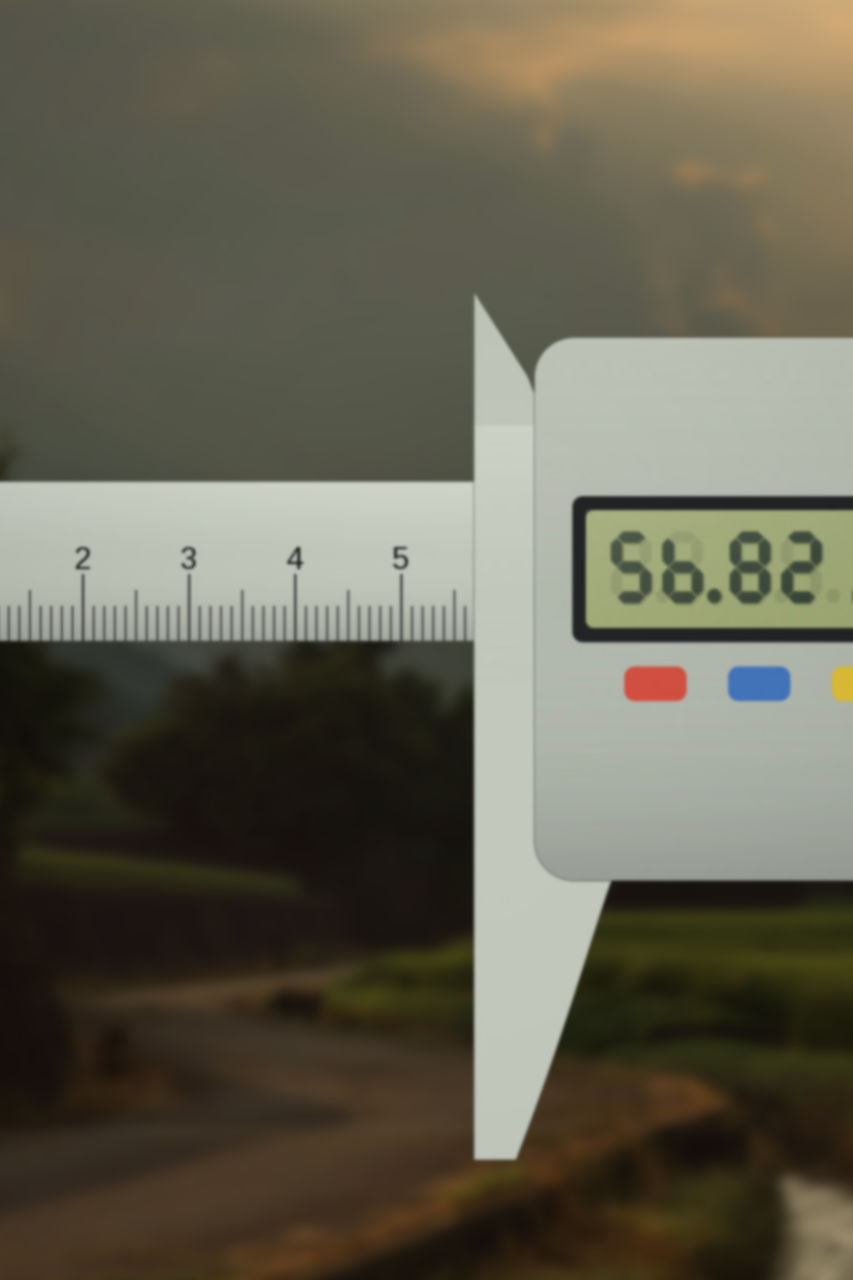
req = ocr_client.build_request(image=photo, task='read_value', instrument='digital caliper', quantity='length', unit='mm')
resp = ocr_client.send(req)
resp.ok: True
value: 56.82 mm
